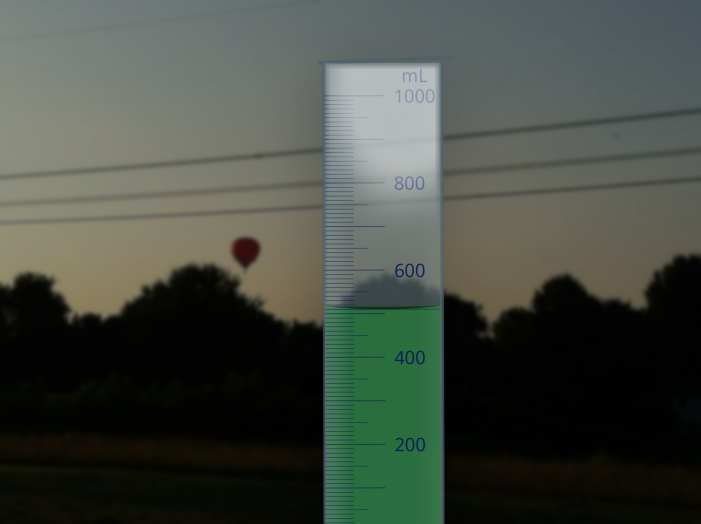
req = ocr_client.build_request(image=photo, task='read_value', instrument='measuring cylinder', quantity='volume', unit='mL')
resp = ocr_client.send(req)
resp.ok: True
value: 510 mL
